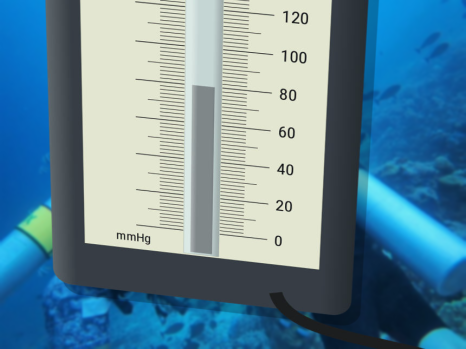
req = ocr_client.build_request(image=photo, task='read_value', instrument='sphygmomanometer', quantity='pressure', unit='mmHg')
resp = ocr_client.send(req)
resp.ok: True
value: 80 mmHg
